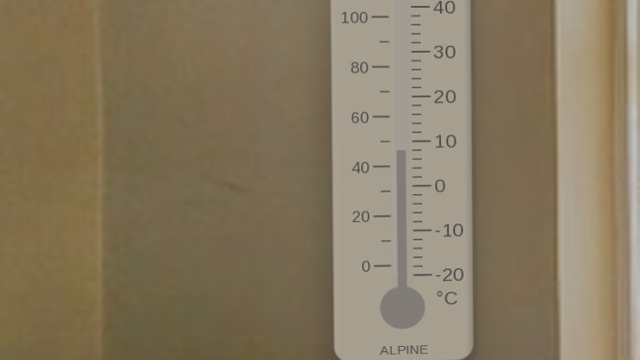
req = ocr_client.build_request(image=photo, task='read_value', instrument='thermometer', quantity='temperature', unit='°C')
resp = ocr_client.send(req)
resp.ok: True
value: 8 °C
